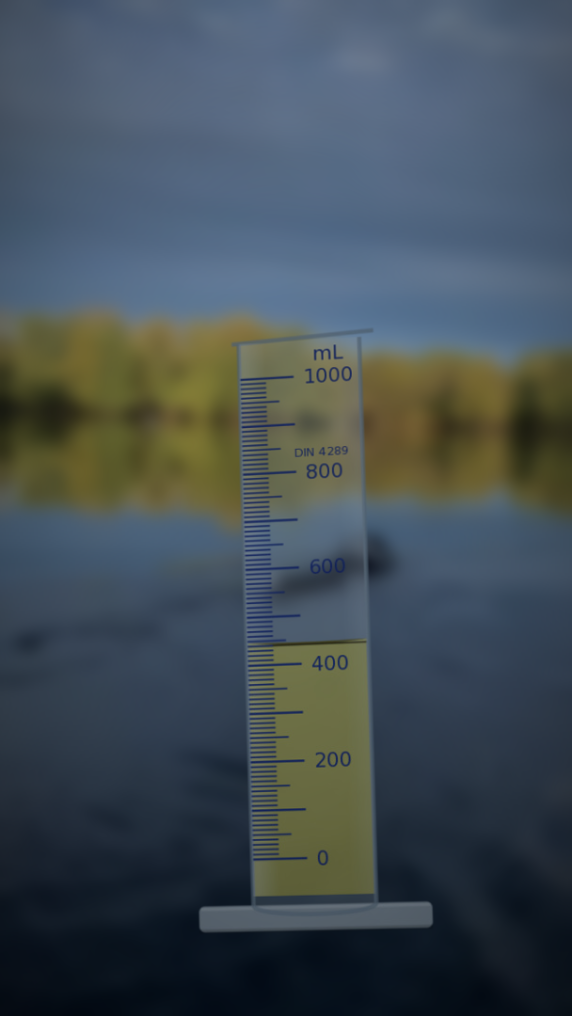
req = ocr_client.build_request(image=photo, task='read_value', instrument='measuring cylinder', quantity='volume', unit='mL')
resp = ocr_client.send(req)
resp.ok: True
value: 440 mL
